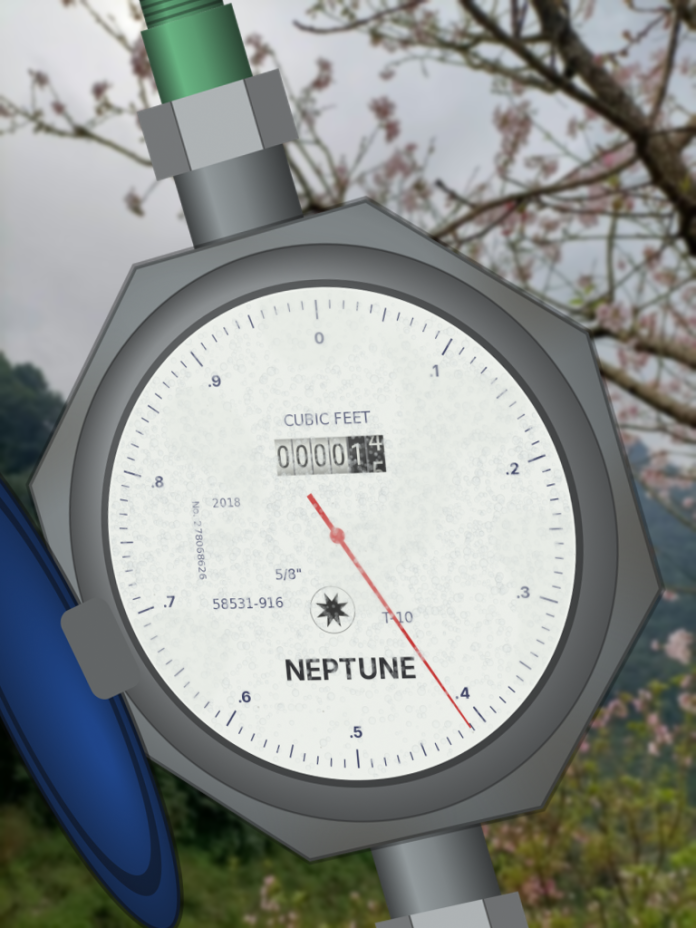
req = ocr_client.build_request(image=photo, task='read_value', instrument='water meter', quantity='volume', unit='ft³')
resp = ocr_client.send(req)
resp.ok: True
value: 14.41 ft³
